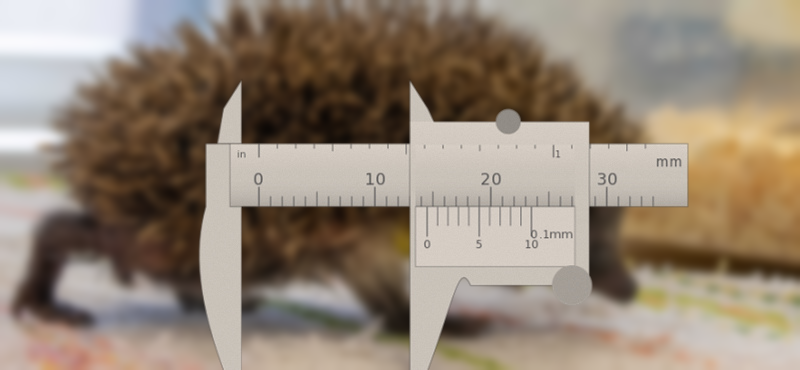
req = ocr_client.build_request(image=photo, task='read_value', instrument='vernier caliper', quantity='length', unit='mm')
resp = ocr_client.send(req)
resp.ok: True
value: 14.5 mm
